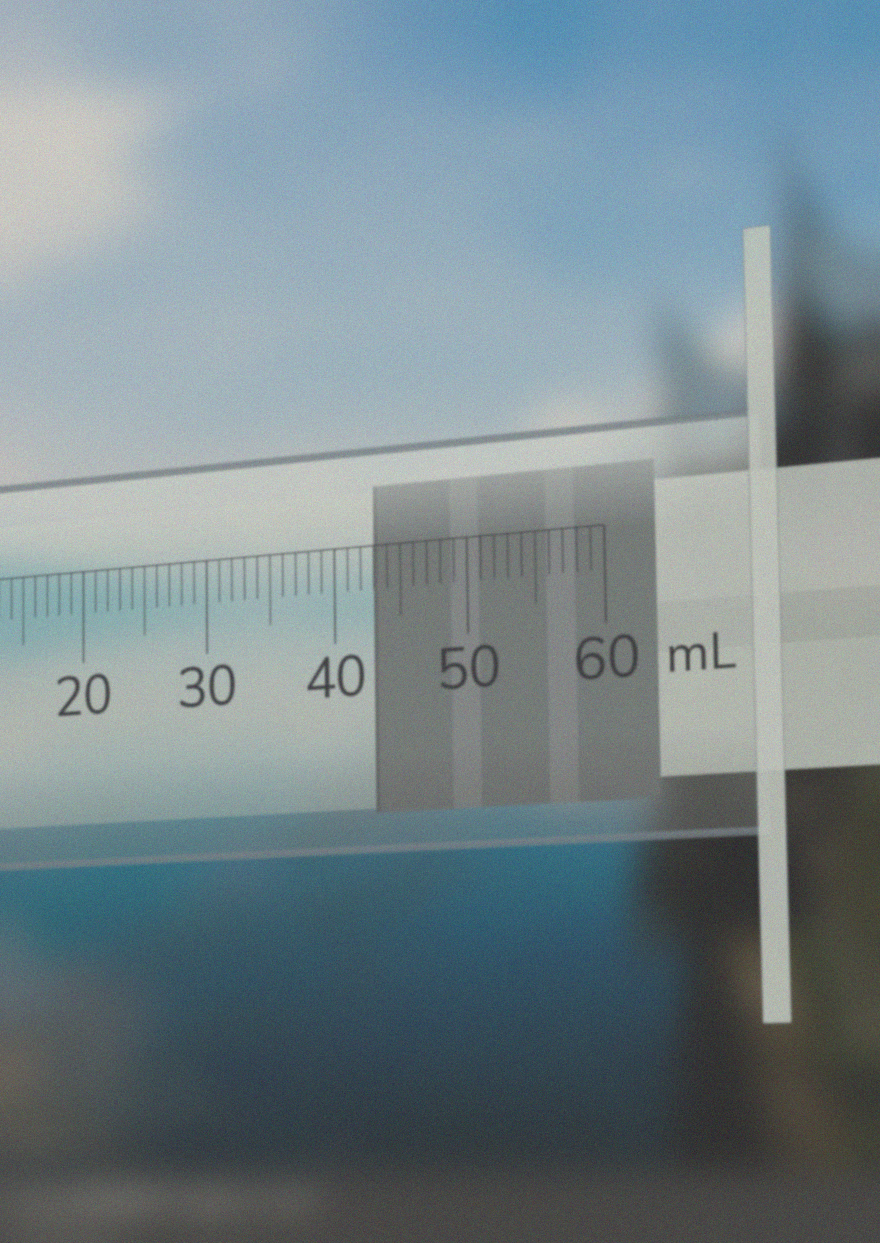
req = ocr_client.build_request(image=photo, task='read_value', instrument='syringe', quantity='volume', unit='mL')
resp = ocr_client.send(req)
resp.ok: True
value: 43 mL
